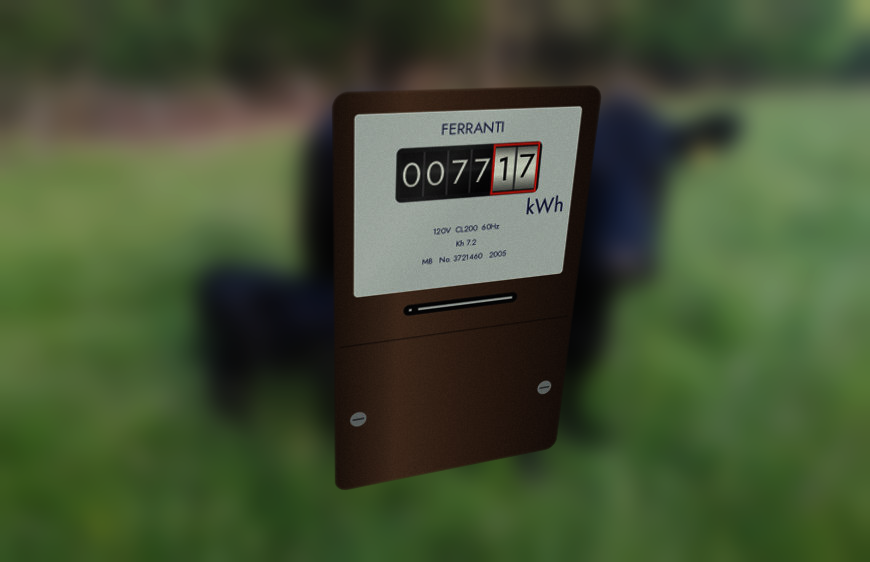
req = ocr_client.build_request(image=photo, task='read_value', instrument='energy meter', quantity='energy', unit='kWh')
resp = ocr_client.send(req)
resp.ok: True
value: 77.17 kWh
